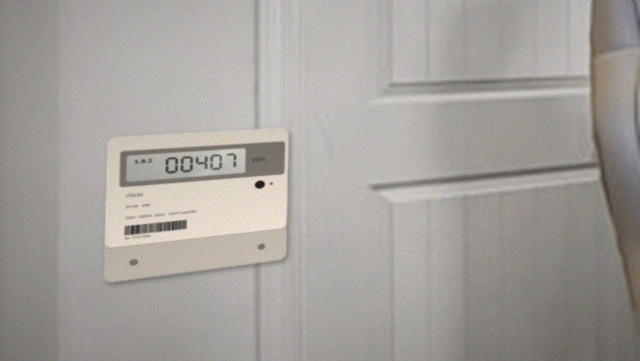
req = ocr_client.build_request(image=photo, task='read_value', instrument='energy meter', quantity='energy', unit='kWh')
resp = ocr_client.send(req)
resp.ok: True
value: 407 kWh
